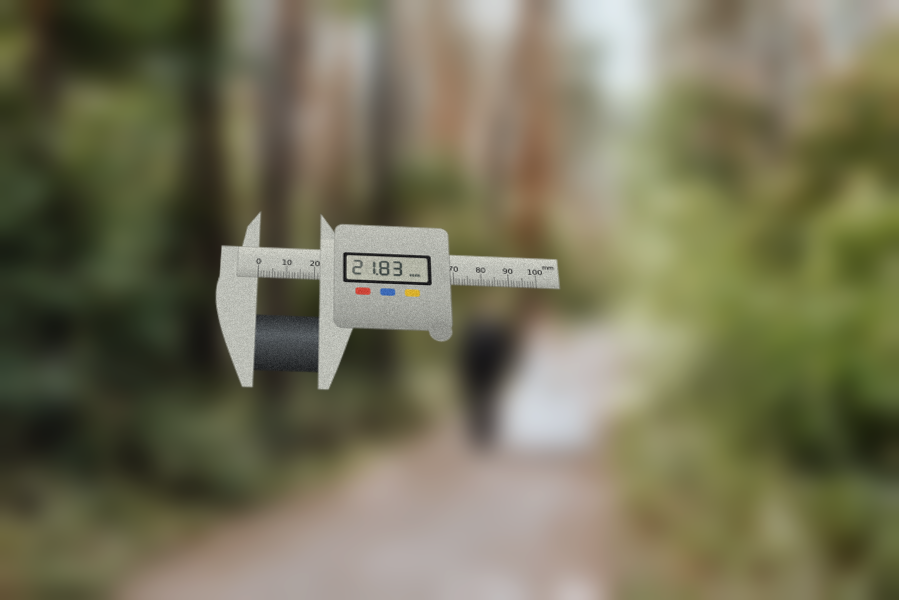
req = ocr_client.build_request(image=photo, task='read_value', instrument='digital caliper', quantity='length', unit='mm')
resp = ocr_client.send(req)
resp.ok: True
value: 21.83 mm
